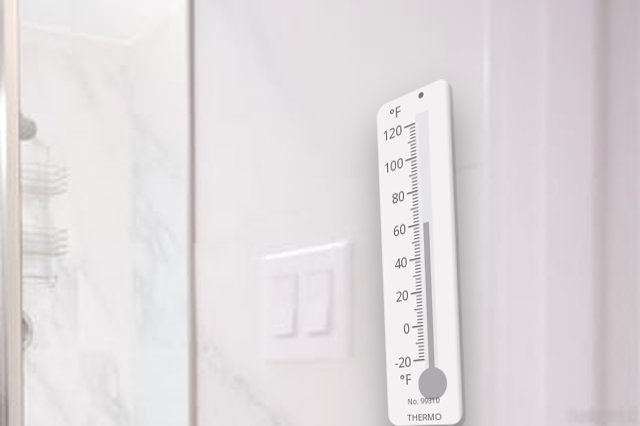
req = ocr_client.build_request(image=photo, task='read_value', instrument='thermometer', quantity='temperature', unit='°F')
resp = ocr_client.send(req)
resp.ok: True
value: 60 °F
